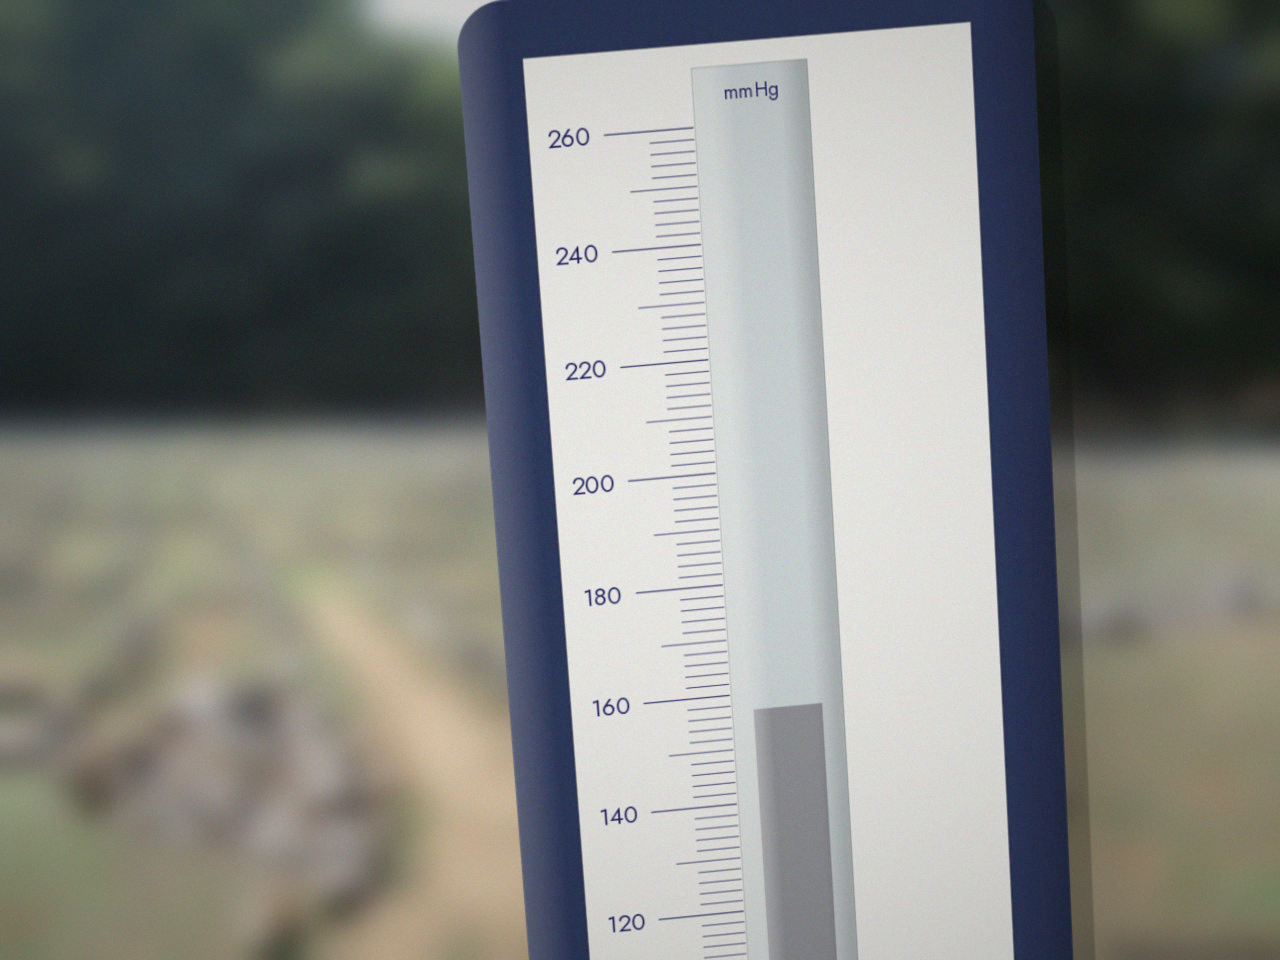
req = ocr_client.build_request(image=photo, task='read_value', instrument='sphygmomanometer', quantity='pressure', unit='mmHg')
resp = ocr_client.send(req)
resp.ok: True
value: 157 mmHg
